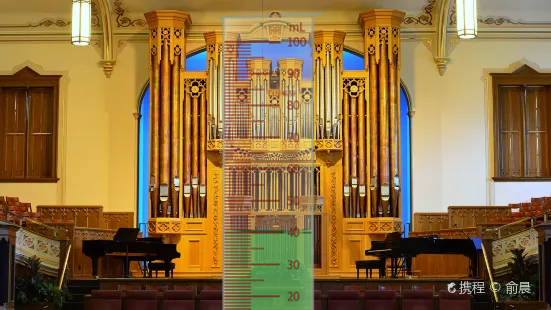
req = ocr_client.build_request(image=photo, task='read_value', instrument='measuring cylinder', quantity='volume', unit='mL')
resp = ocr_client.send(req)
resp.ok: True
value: 40 mL
